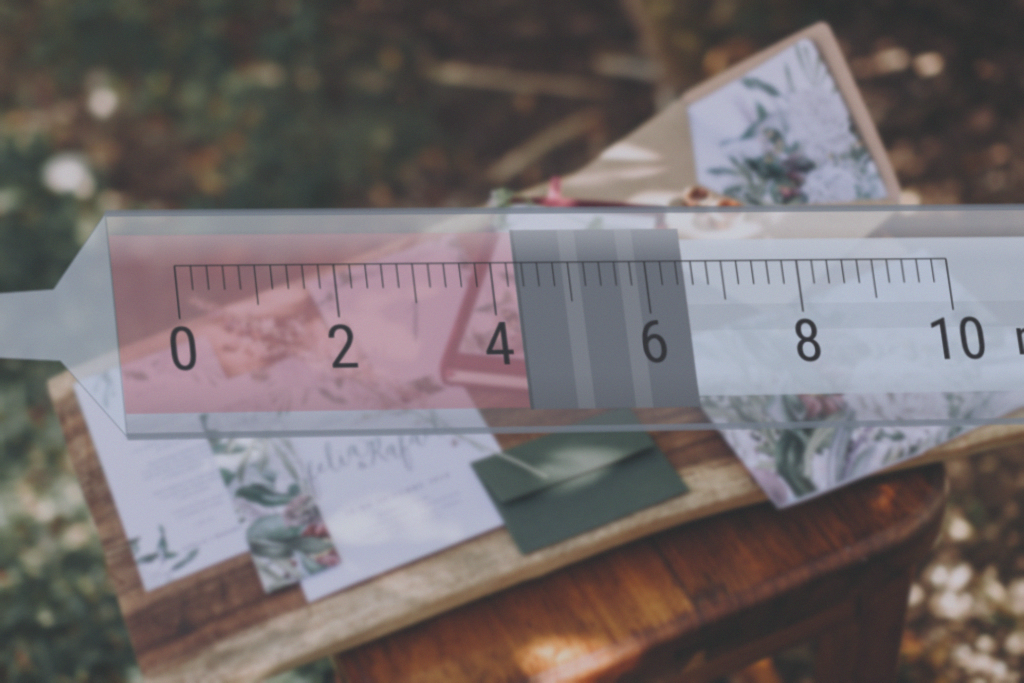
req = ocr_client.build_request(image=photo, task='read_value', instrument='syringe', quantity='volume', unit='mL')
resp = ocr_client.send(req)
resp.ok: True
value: 4.3 mL
